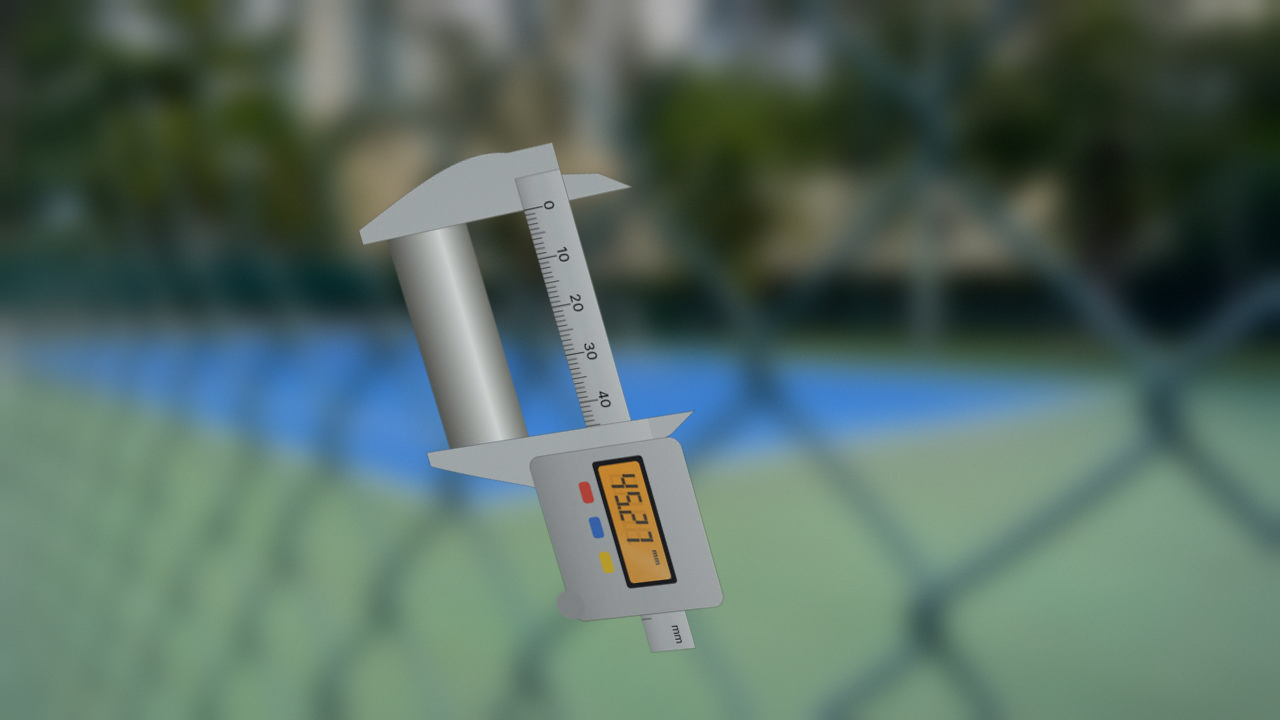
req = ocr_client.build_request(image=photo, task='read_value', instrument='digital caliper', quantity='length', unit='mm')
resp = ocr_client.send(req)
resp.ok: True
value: 45.27 mm
